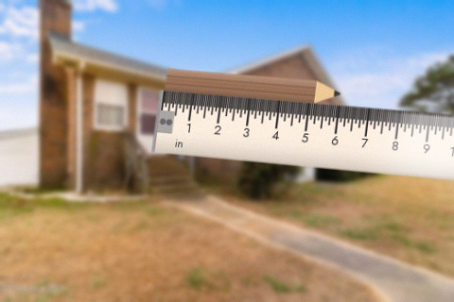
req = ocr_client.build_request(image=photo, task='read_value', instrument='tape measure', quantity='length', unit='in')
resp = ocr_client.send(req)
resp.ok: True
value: 6 in
